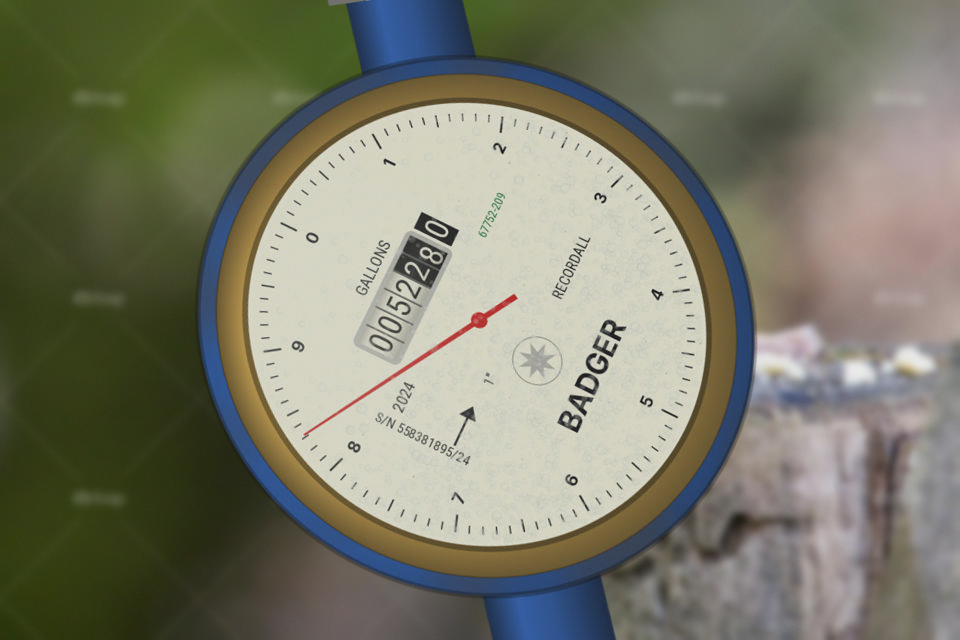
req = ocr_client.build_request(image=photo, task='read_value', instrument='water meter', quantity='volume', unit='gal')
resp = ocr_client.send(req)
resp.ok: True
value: 52278.3 gal
